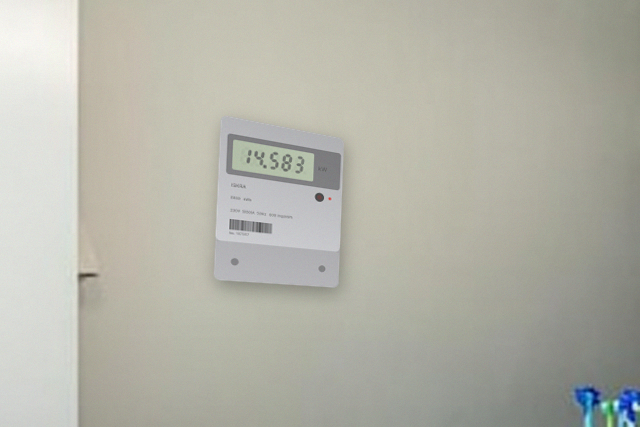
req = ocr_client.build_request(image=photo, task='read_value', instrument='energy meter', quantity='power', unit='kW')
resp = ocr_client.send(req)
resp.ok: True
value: 14.583 kW
